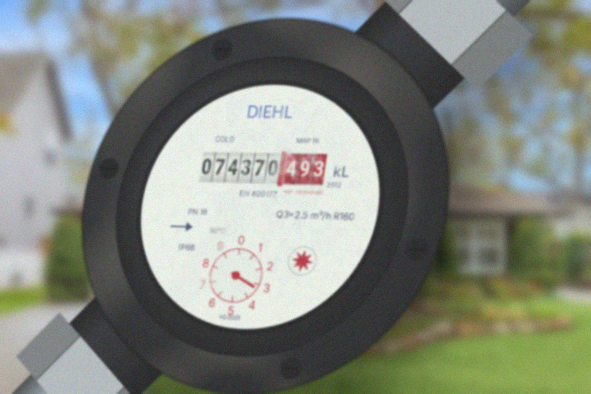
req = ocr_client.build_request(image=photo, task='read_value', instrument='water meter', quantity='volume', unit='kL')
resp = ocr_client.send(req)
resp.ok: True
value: 74370.4933 kL
